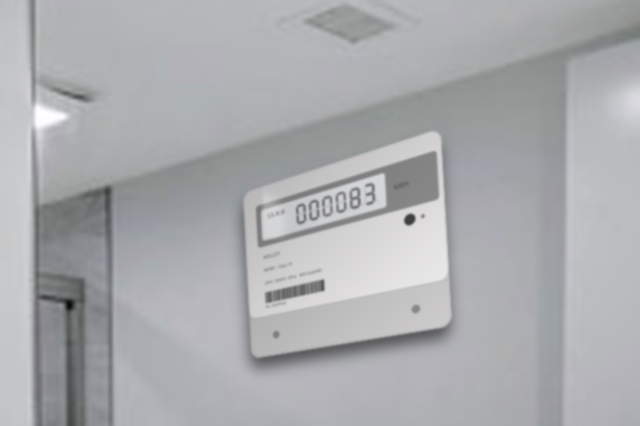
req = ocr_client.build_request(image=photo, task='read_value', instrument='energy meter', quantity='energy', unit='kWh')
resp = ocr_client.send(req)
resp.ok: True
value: 83 kWh
